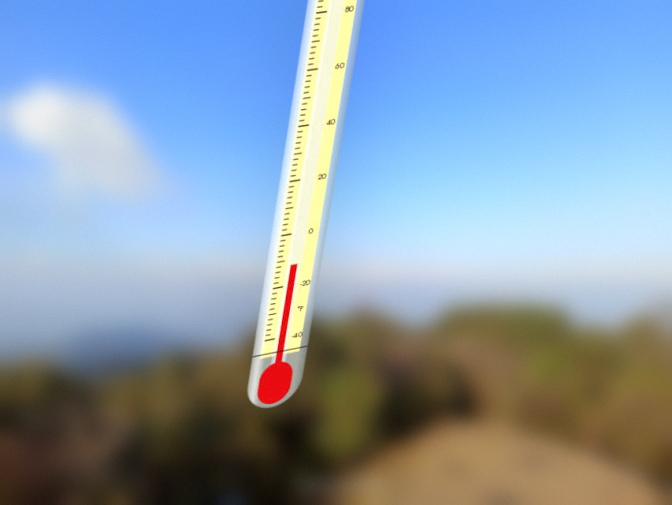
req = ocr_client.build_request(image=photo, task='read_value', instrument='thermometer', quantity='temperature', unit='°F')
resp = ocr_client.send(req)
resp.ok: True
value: -12 °F
